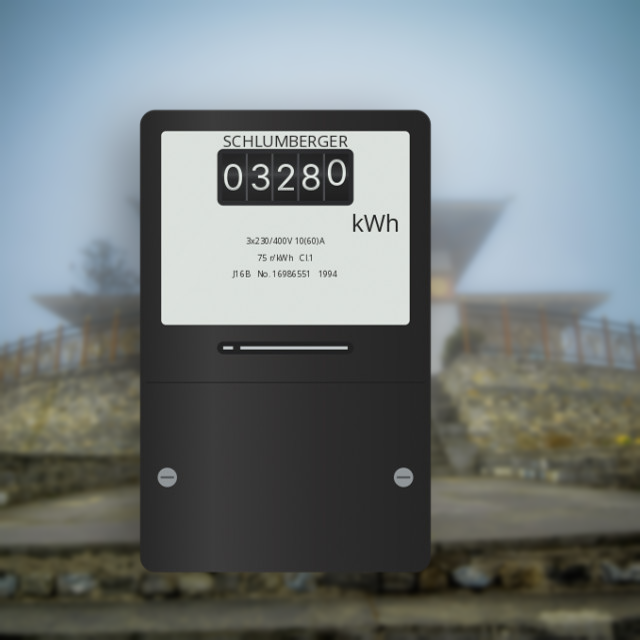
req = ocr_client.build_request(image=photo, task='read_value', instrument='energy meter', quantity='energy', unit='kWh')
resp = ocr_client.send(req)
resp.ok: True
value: 3280 kWh
